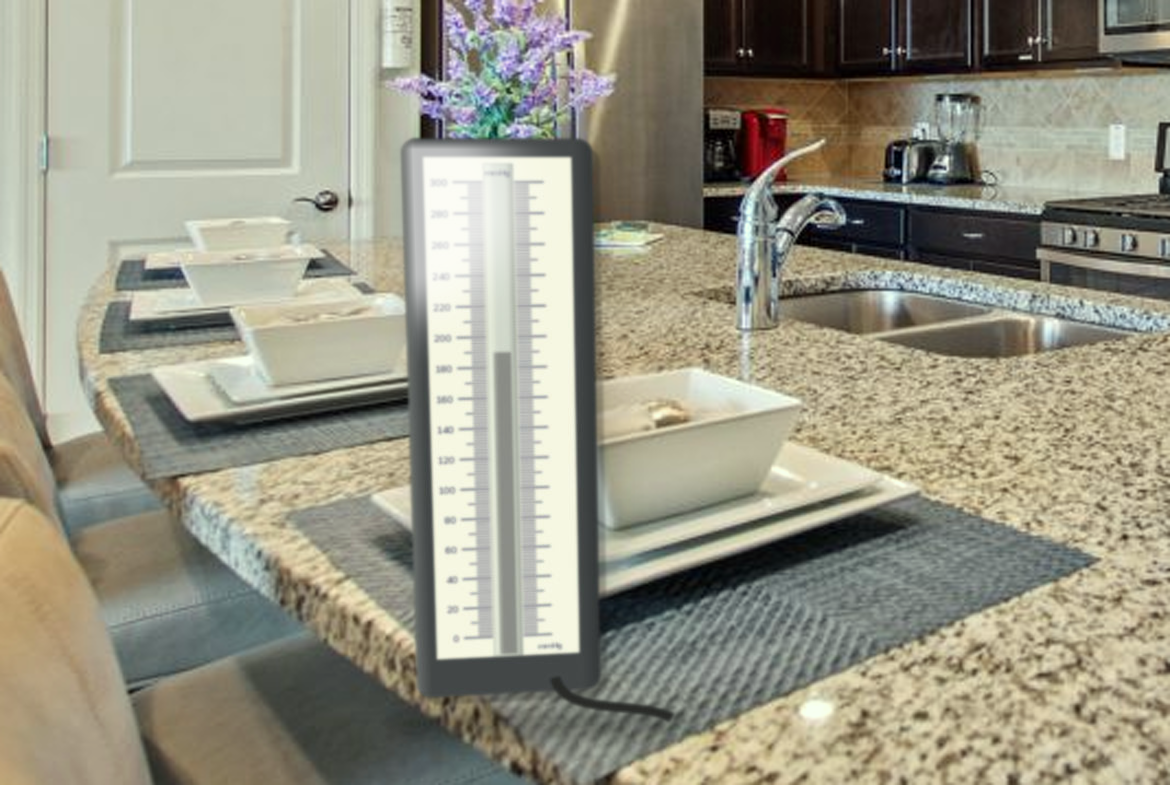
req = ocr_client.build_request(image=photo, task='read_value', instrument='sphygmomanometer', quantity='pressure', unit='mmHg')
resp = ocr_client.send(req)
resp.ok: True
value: 190 mmHg
